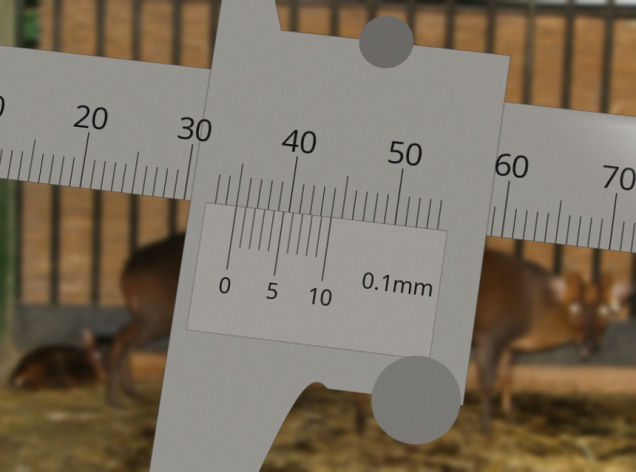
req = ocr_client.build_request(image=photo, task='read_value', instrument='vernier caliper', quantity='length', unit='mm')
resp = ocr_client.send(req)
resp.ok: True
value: 35.0 mm
